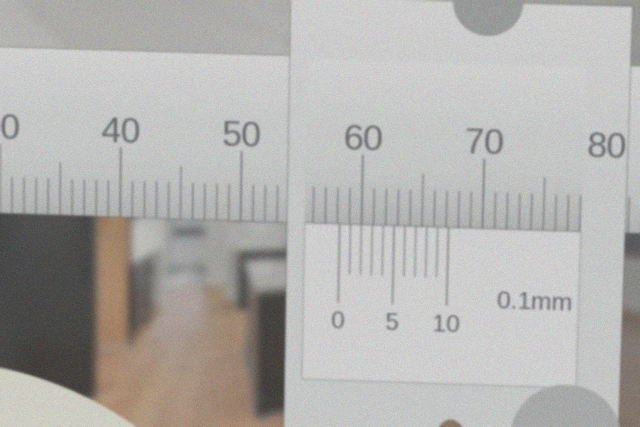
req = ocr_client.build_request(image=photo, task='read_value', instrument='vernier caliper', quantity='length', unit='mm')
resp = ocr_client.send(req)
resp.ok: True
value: 58.2 mm
